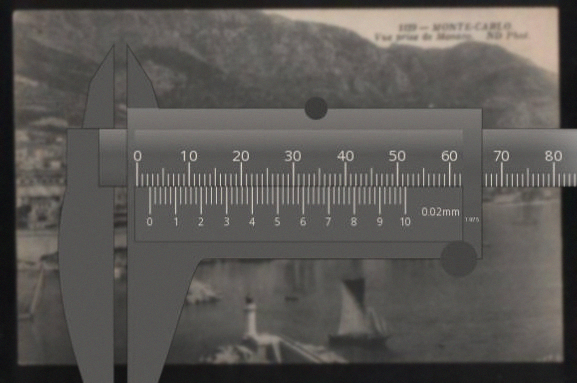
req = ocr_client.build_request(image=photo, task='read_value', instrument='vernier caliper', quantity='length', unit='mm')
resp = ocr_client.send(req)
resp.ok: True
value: 2.5 mm
